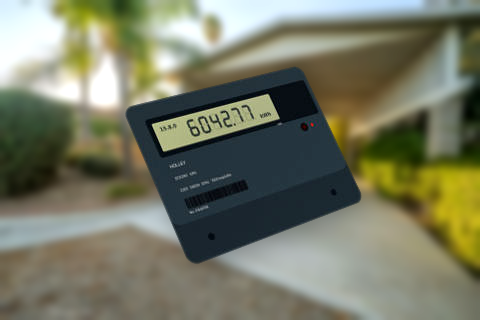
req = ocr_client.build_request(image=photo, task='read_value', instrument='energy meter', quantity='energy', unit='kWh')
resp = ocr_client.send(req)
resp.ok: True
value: 6042.77 kWh
